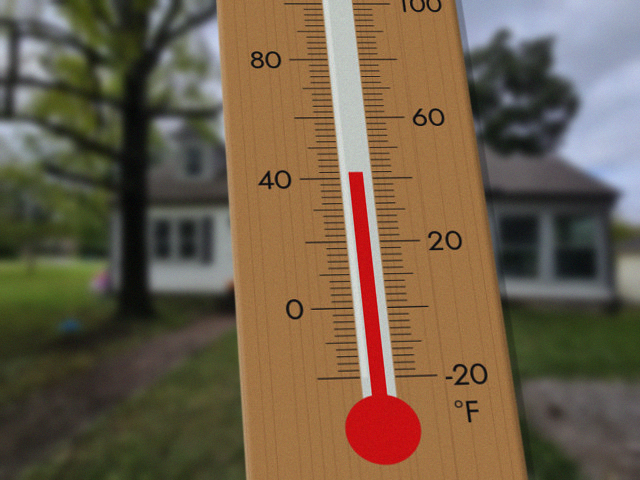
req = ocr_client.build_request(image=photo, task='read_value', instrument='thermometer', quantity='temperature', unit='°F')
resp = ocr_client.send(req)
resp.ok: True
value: 42 °F
